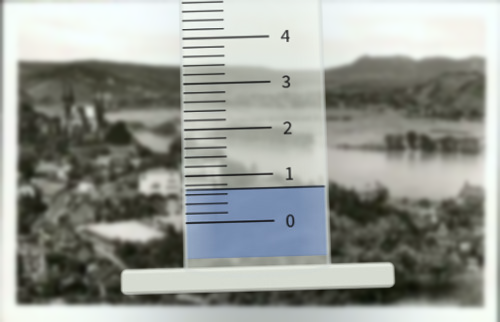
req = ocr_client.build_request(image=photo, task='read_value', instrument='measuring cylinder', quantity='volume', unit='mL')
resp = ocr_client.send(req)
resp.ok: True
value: 0.7 mL
